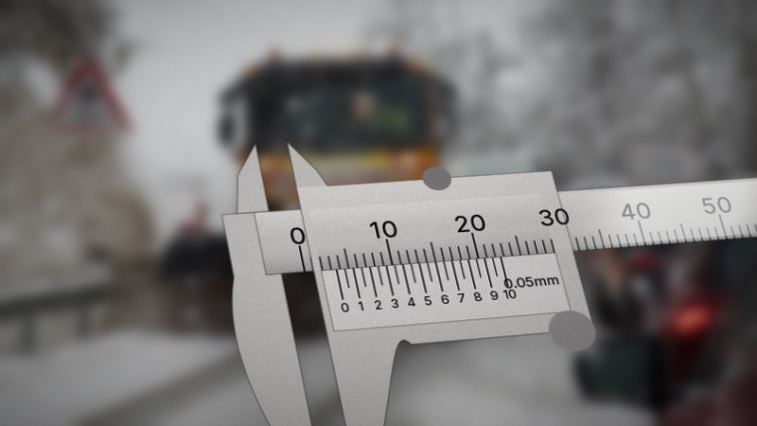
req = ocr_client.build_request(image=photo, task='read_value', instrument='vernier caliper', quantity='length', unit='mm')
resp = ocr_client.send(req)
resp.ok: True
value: 3.6 mm
